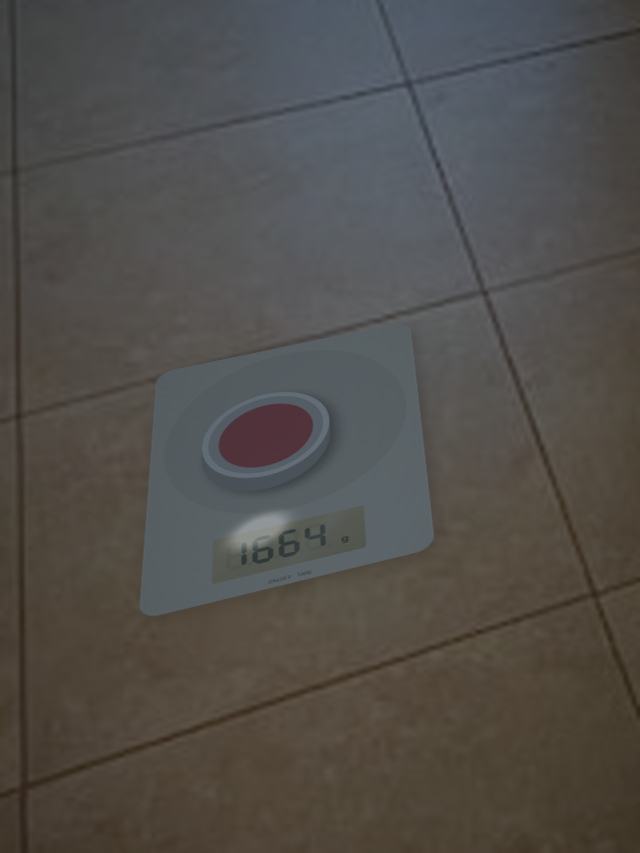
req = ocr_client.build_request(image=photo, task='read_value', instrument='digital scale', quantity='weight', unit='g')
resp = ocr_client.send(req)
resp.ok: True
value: 1664 g
